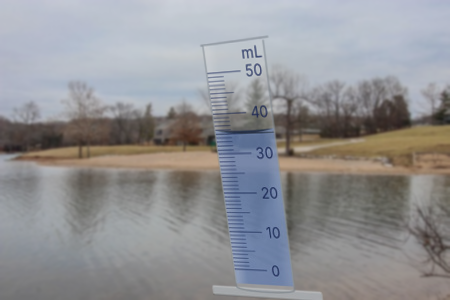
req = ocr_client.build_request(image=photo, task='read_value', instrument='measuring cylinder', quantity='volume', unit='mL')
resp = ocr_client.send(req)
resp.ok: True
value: 35 mL
